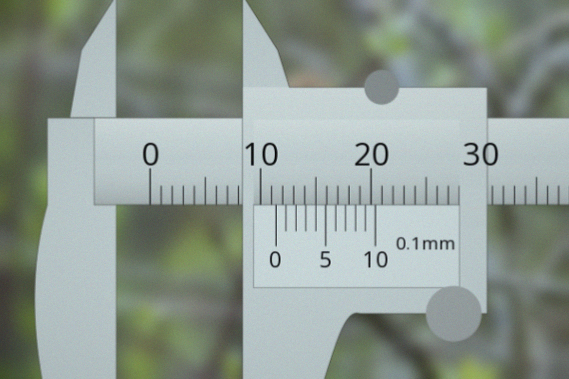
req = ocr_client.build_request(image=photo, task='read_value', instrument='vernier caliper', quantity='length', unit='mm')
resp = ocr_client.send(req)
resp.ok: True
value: 11.4 mm
